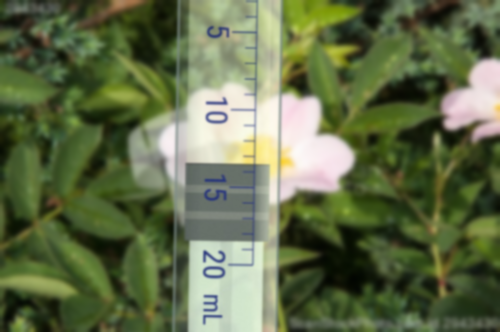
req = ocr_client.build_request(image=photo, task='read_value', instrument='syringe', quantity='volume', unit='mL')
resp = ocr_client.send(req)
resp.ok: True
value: 13.5 mL
